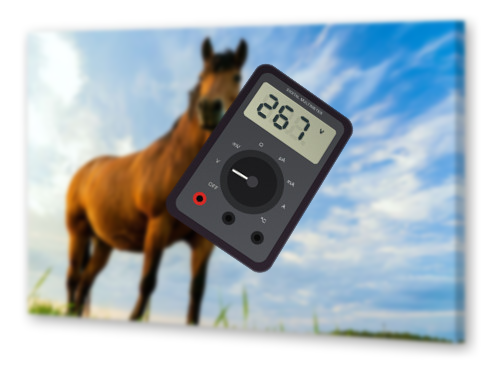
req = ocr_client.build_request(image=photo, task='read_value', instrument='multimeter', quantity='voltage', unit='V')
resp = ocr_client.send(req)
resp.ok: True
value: 267 V
